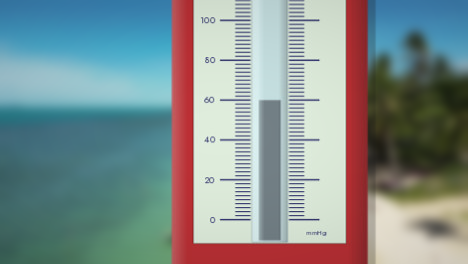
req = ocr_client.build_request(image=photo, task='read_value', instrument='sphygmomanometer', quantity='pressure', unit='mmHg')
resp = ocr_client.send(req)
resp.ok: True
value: 60 mmHg
